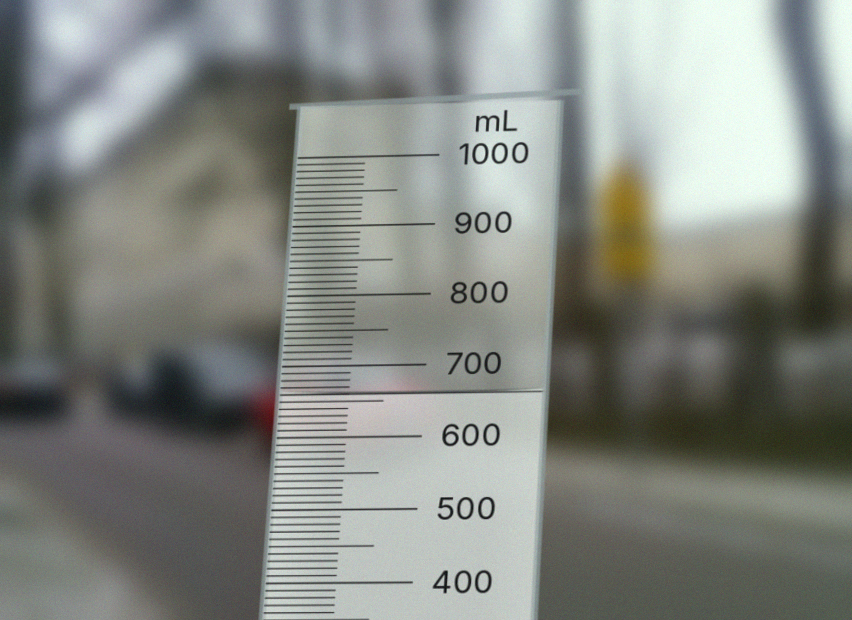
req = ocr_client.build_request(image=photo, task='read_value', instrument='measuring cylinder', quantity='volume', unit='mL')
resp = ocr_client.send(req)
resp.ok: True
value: 660 mL
